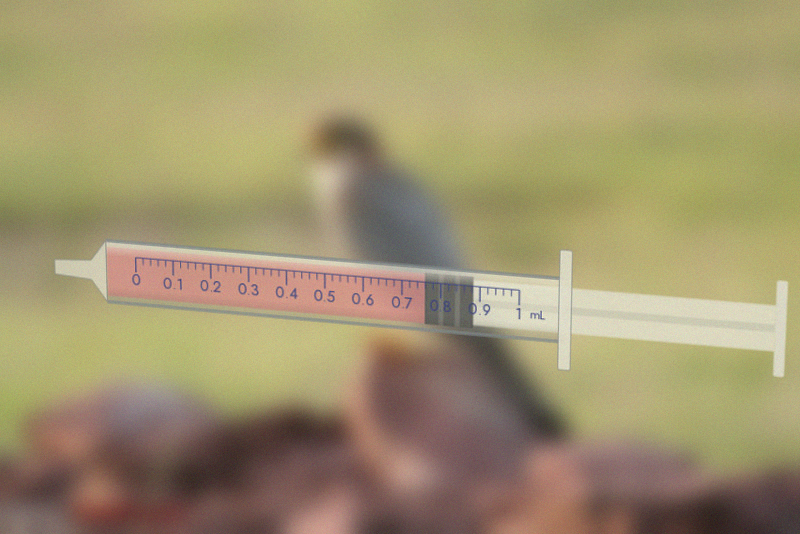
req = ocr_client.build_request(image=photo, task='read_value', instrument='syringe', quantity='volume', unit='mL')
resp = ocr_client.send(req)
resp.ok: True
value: 0.76 mL
